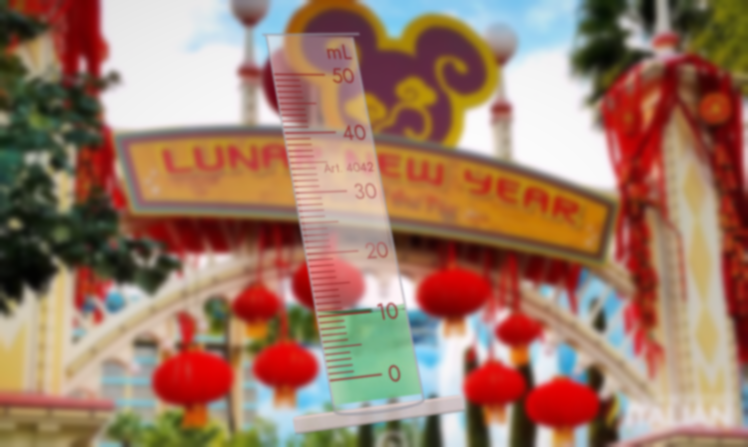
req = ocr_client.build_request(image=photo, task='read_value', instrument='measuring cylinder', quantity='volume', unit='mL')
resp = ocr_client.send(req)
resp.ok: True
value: 10 mL
